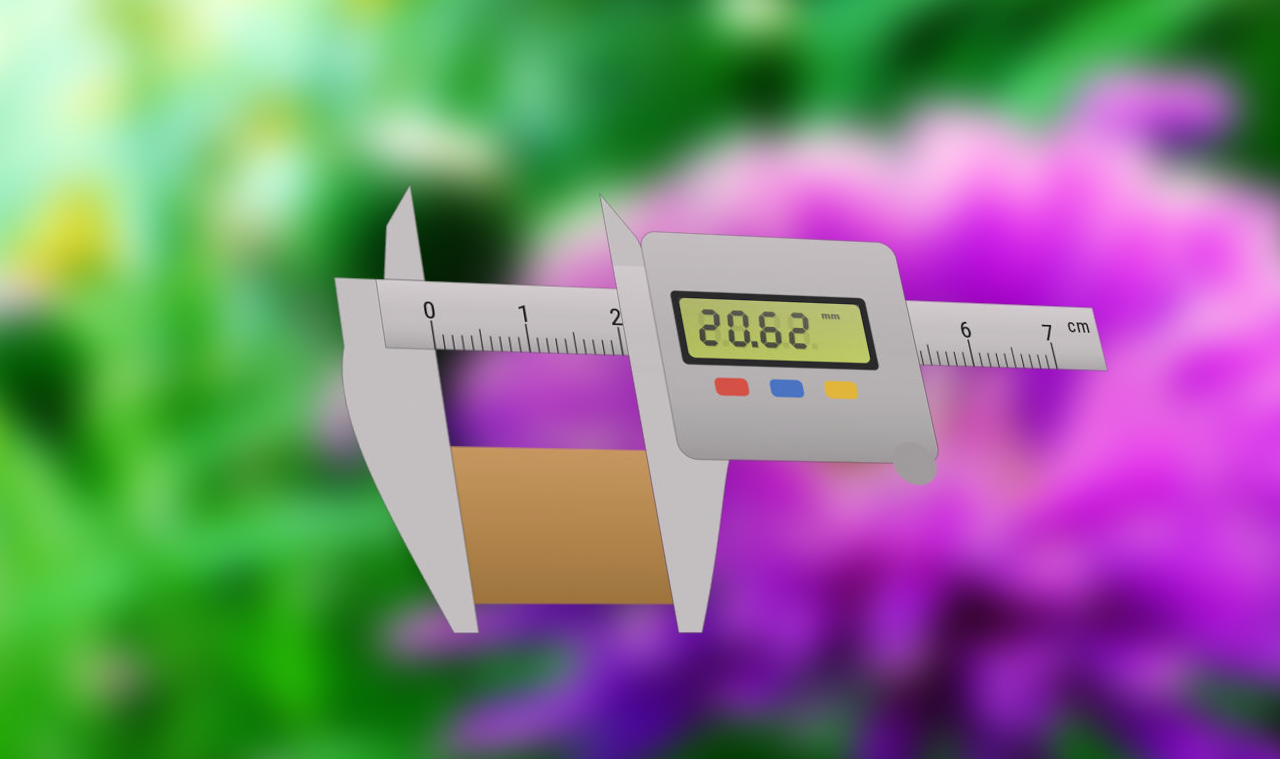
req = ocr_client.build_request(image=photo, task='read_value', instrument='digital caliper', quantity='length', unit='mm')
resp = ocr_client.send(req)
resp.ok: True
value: 20.62 mm
